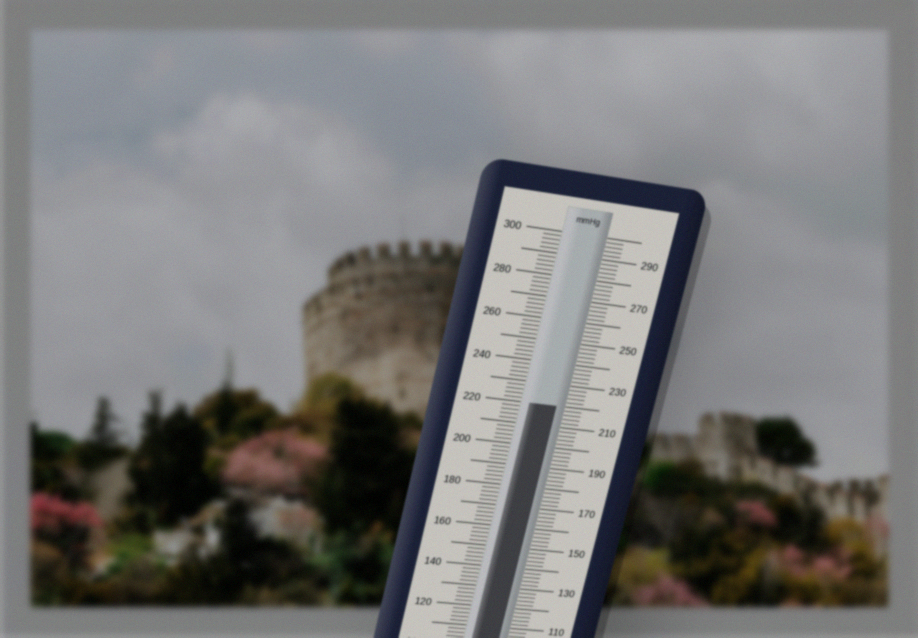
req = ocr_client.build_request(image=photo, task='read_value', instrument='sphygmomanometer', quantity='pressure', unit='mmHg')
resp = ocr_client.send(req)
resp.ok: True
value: 220 mmHg
